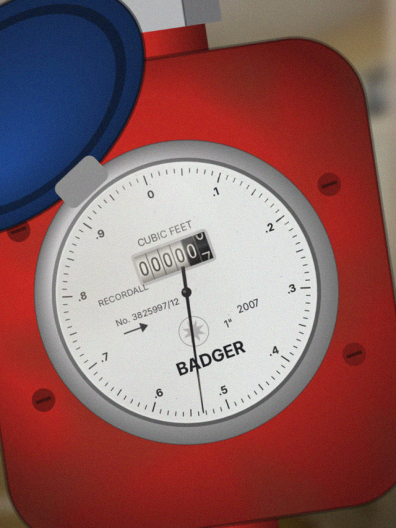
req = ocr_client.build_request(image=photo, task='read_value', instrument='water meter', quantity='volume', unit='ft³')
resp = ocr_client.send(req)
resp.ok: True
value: 6.53 ft³
